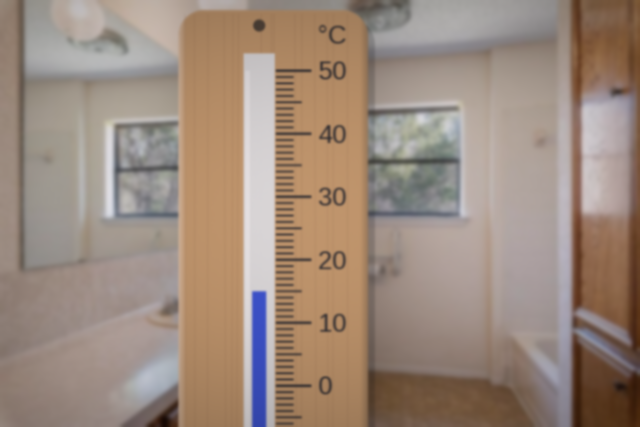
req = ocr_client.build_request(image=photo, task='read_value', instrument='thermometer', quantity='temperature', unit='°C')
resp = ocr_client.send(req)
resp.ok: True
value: 15 °C
